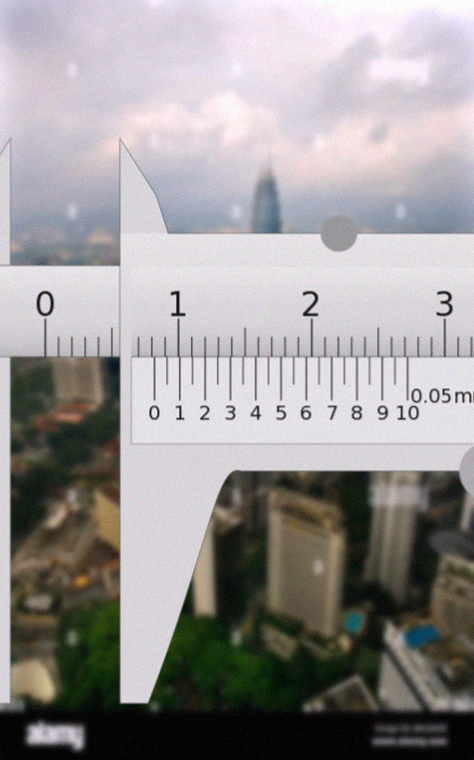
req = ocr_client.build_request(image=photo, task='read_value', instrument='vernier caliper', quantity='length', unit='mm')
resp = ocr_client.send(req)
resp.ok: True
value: 8.2 mm
